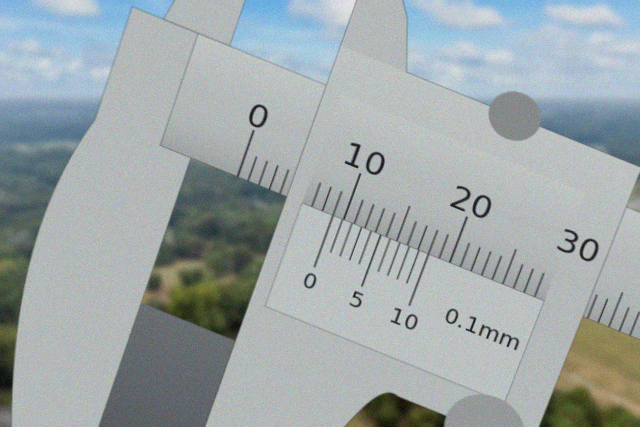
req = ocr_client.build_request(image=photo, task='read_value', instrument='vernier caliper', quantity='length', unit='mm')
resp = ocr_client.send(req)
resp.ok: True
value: 9.0 mm
